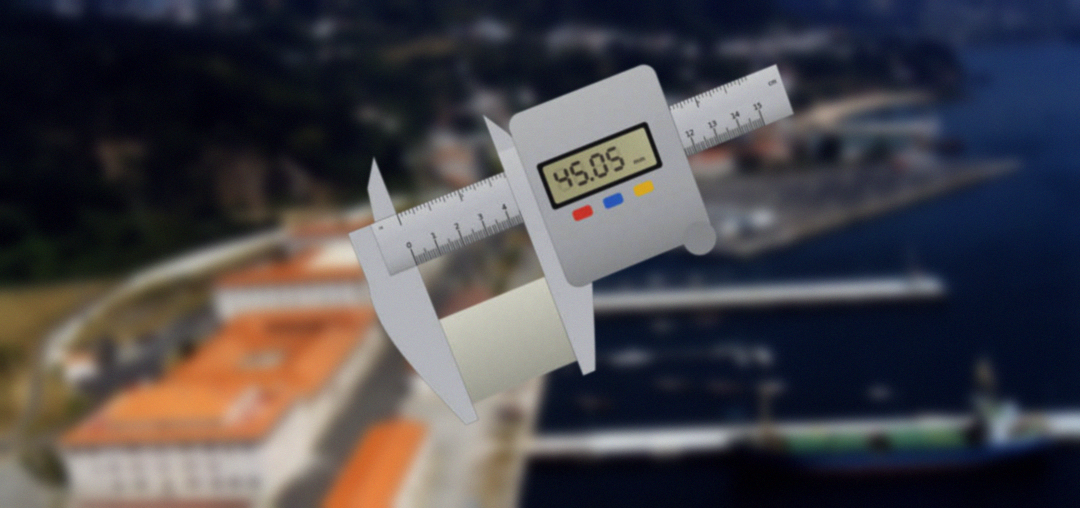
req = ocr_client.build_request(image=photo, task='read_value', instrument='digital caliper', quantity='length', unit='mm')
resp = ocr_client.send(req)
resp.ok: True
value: 45.05 mm
